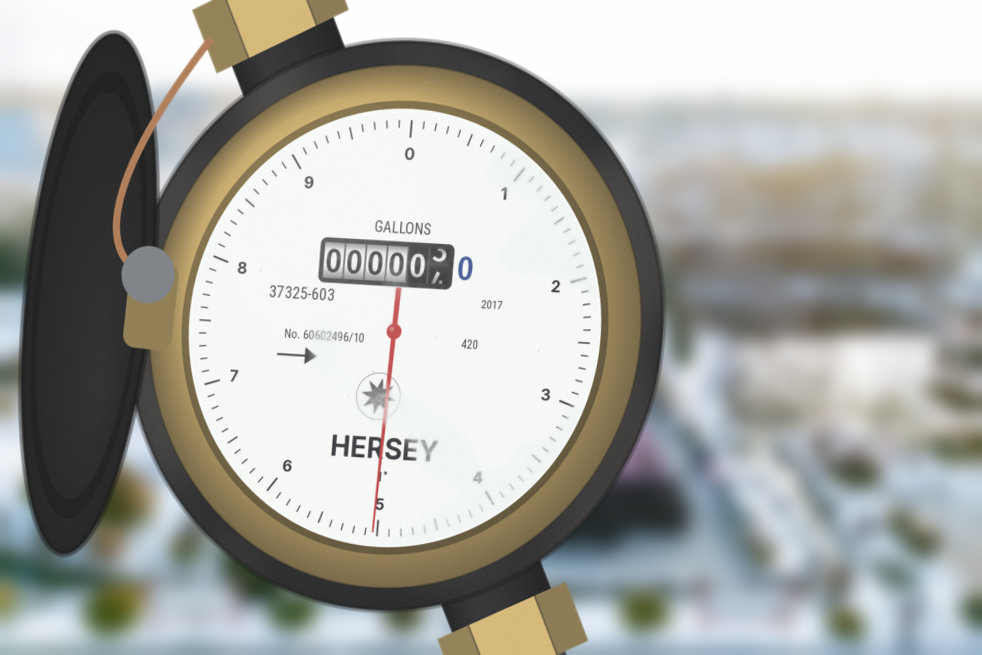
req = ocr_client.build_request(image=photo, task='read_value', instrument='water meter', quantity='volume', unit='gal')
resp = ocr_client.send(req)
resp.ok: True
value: 35.0 gal
